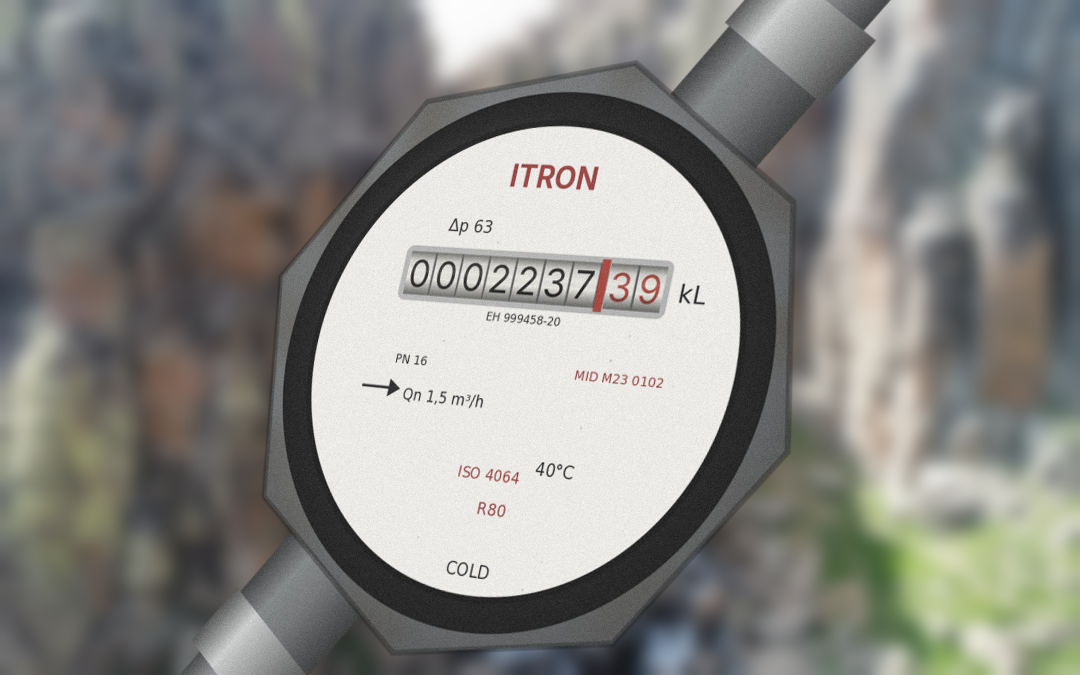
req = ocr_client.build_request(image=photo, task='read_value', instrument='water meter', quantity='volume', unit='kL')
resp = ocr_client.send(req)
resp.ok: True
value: 2237.39 kL
